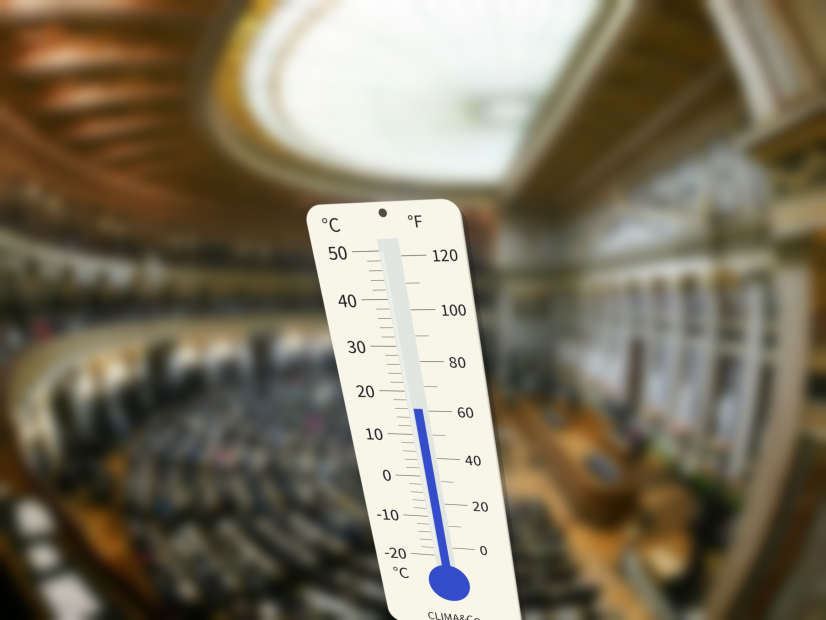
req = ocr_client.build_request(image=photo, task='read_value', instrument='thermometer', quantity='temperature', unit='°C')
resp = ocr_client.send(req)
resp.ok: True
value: 16 °C
